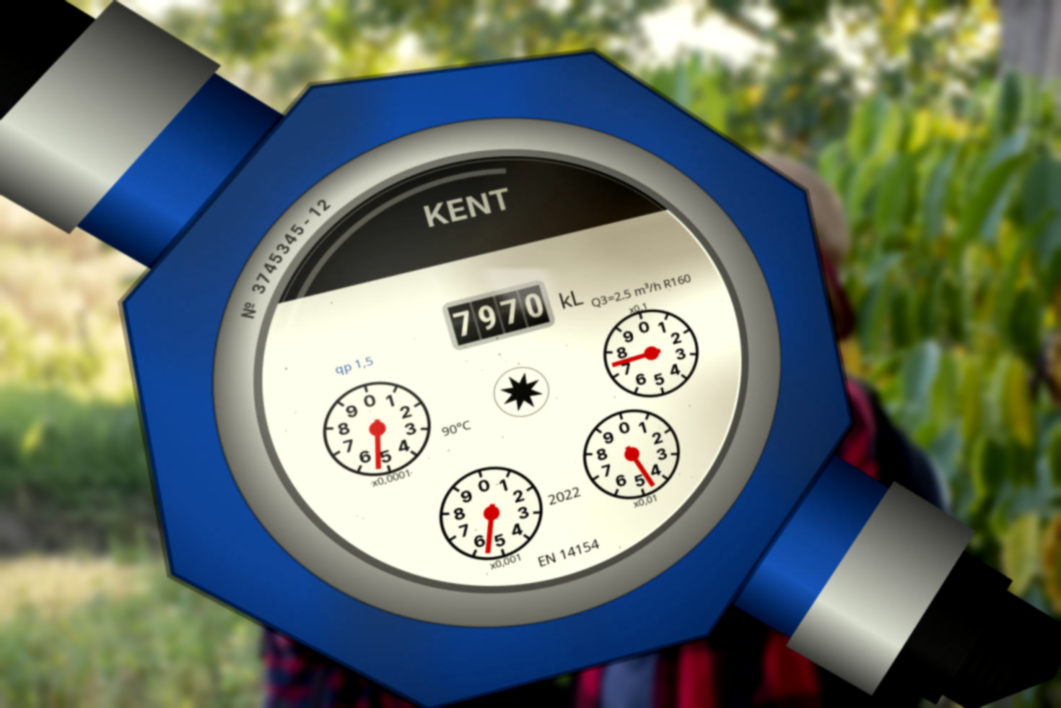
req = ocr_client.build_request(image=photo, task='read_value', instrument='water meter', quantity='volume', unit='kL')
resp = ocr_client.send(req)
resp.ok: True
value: 7970.7455 kL
